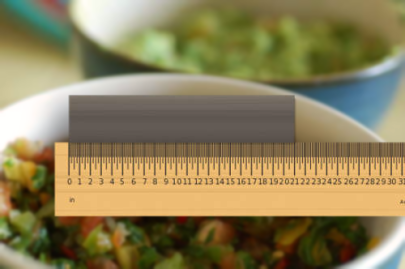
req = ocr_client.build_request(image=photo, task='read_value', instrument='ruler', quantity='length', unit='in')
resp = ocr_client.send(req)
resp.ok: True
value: 21 in
